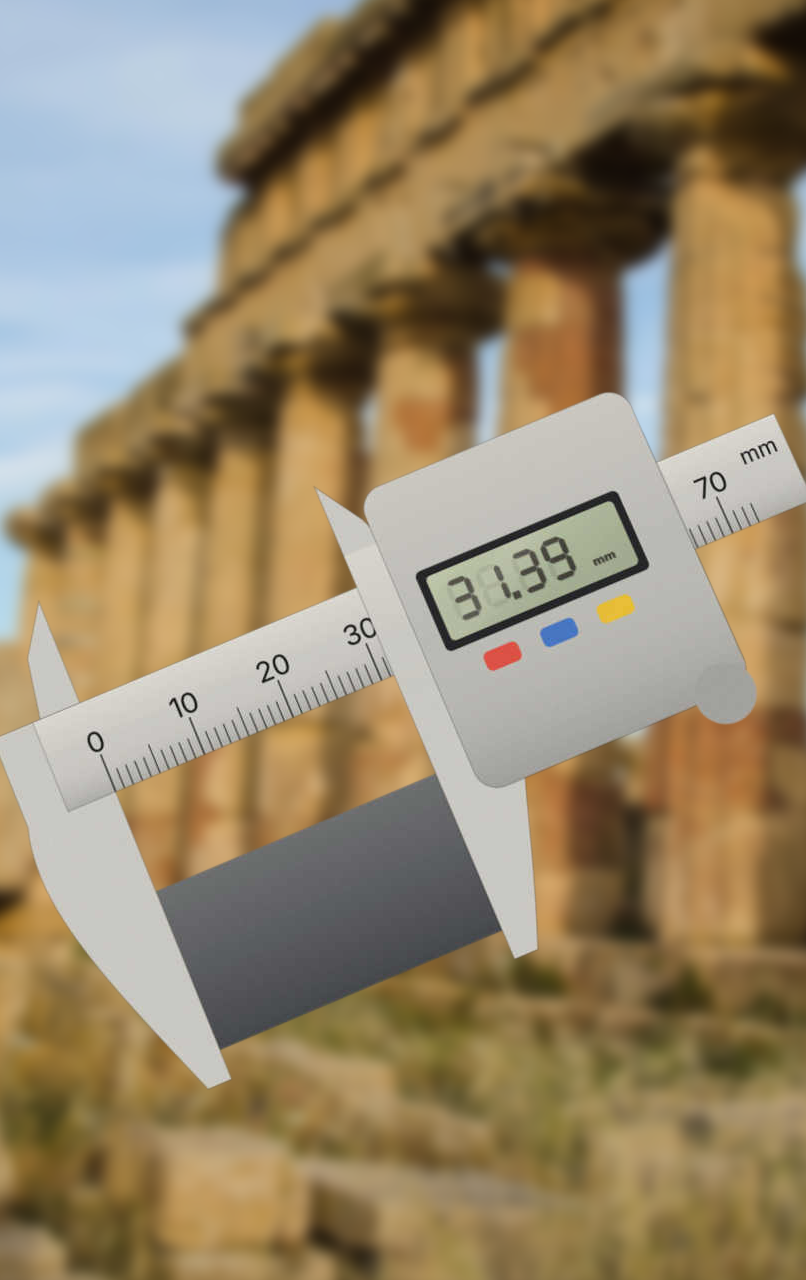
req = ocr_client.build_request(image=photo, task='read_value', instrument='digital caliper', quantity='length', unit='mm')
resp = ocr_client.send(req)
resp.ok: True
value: 31.39 mm
